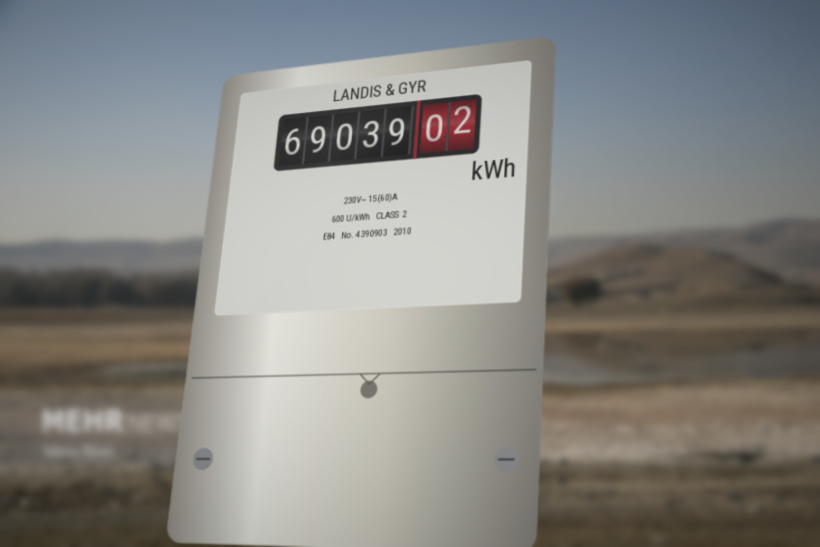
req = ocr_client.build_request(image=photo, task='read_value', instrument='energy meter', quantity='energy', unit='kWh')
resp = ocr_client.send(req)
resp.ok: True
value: 69039.02 kWh
